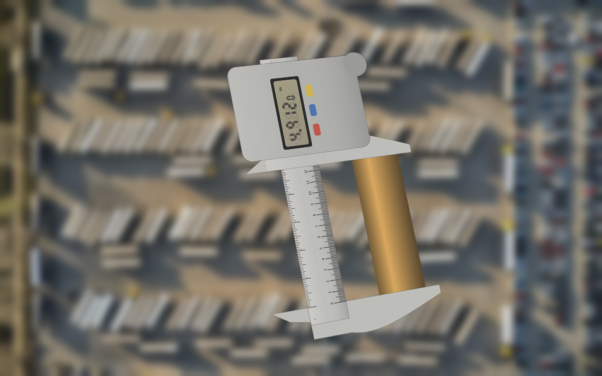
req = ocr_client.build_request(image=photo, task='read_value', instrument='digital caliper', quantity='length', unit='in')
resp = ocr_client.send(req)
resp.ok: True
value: 4.9120 in
